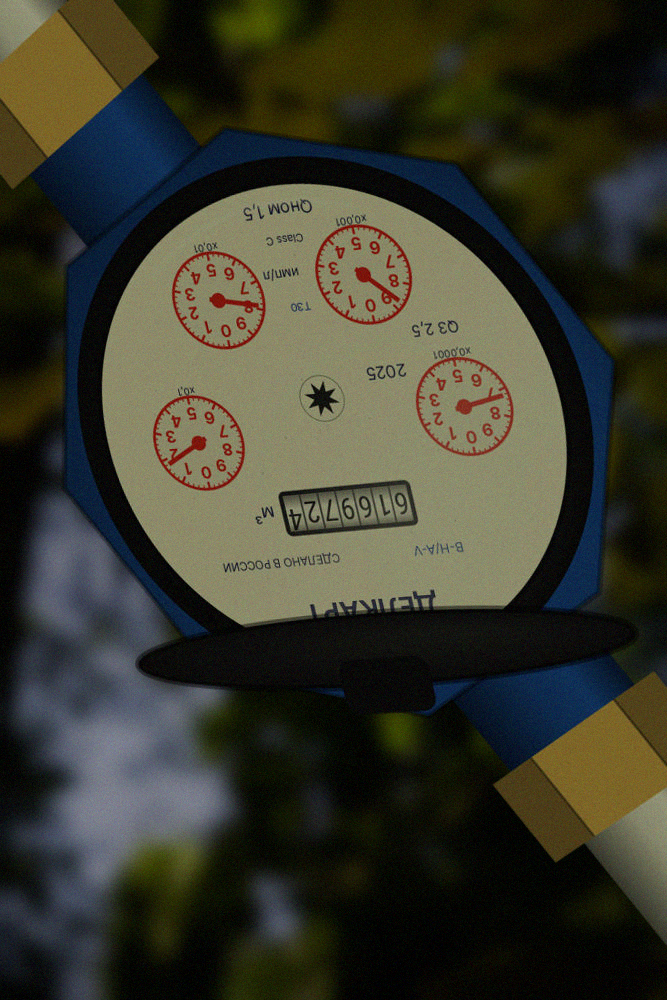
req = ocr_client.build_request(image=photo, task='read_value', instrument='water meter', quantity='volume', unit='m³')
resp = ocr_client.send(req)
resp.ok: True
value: 6169724.1787 m³
